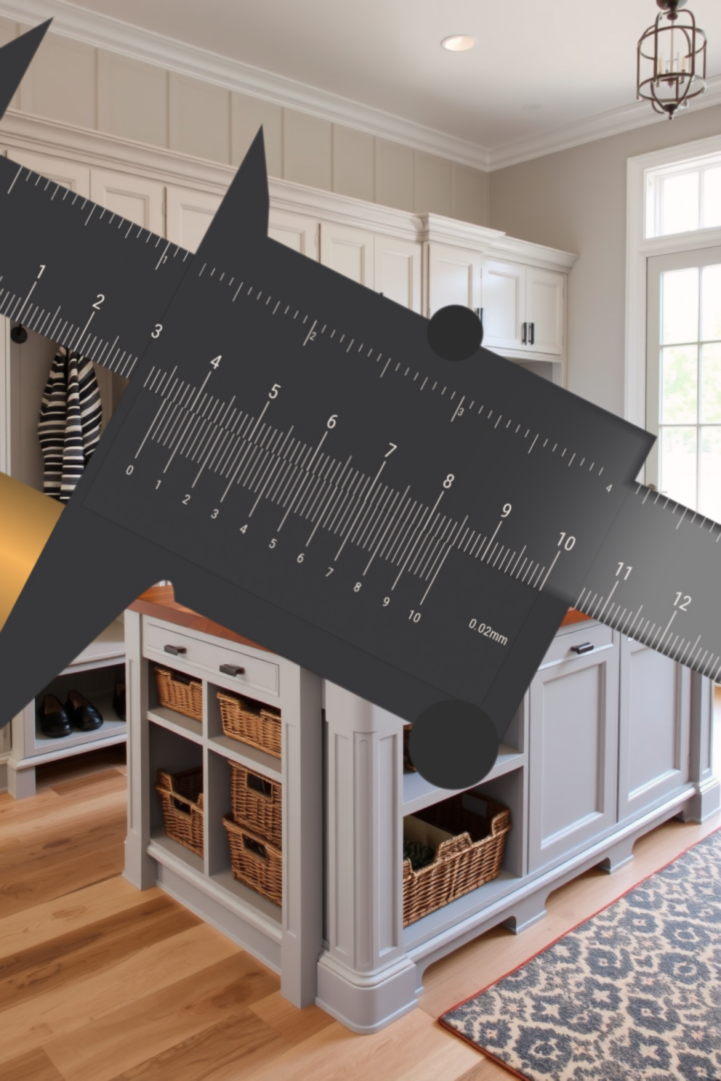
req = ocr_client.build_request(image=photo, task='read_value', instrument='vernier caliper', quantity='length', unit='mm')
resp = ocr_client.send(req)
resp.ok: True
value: 35.8 mm
